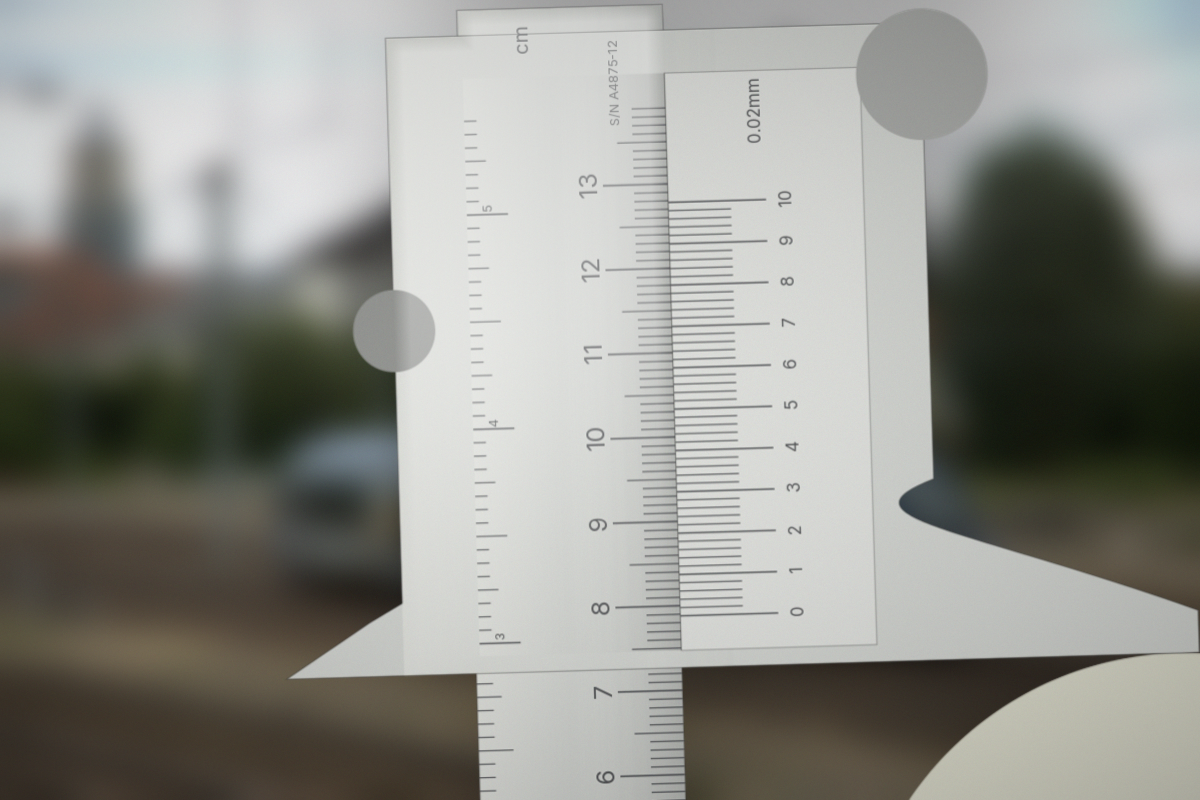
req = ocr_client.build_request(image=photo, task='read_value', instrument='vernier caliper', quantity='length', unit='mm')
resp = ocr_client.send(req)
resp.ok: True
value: 78.8 mm
